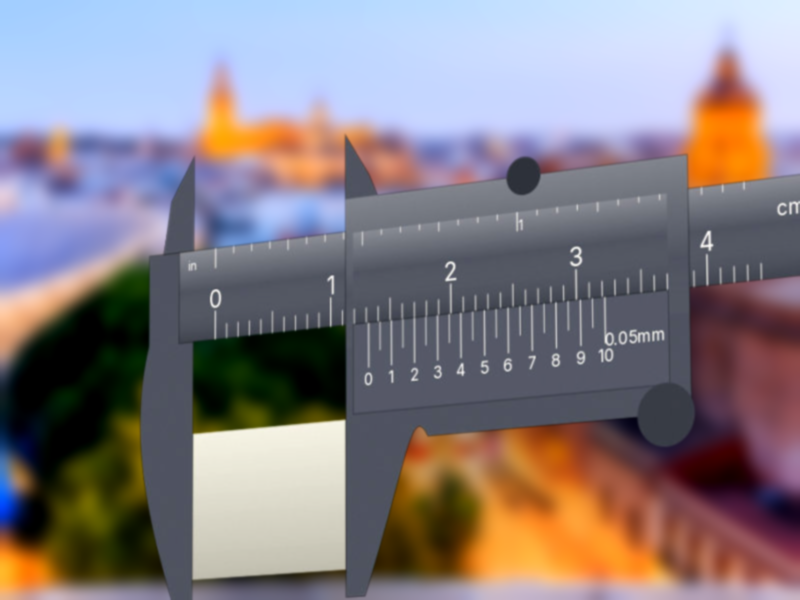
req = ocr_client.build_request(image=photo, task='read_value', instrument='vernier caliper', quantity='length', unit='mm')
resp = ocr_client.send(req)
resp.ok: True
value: 13.2 mm
